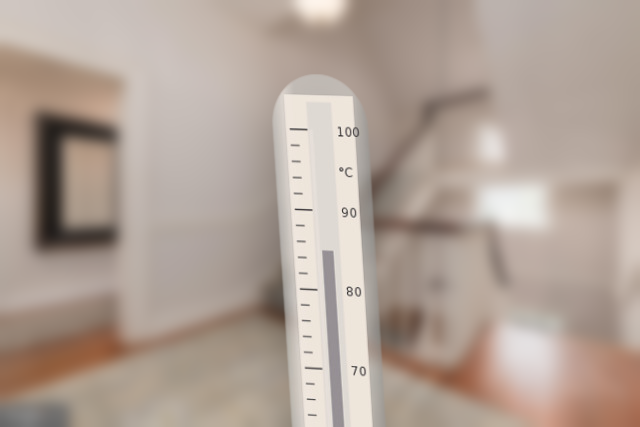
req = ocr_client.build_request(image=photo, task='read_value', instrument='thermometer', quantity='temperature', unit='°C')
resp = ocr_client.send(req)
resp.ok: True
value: 85 °C
